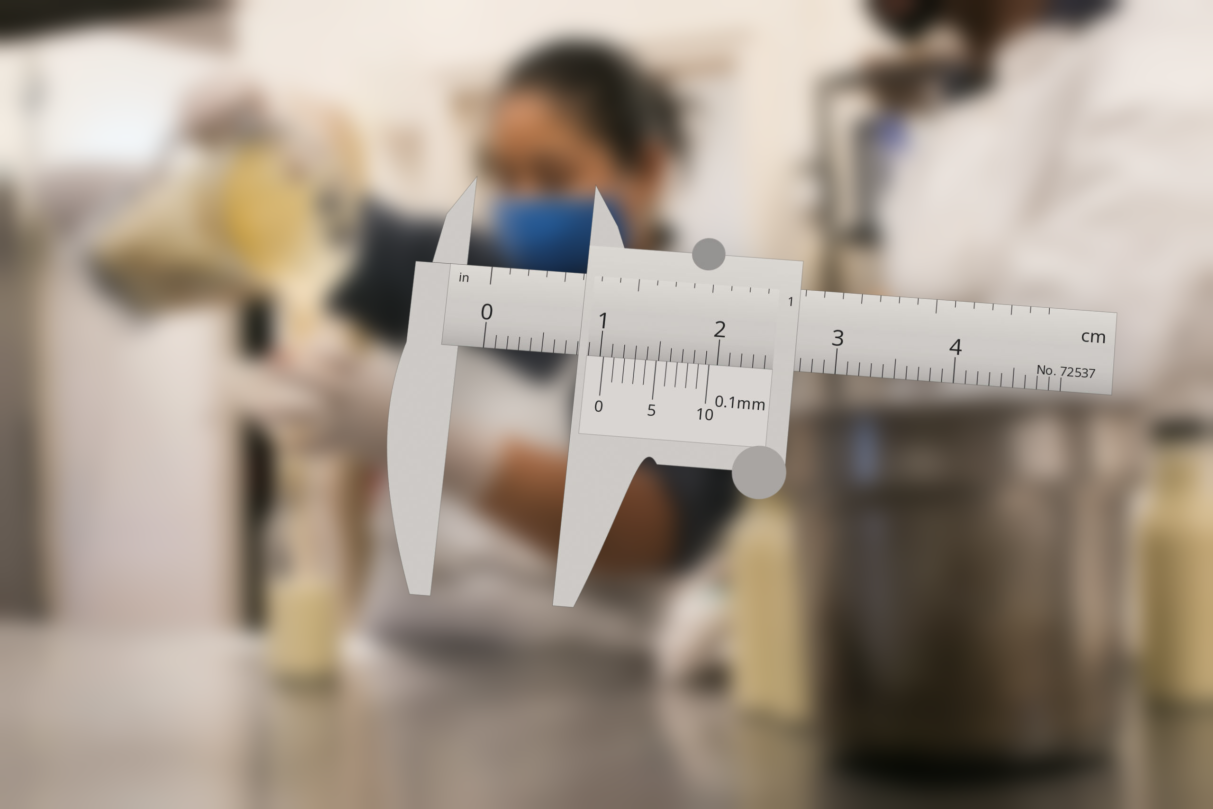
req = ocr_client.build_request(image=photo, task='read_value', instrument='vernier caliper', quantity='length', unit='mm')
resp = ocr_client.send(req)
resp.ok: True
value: 10.3 mm
